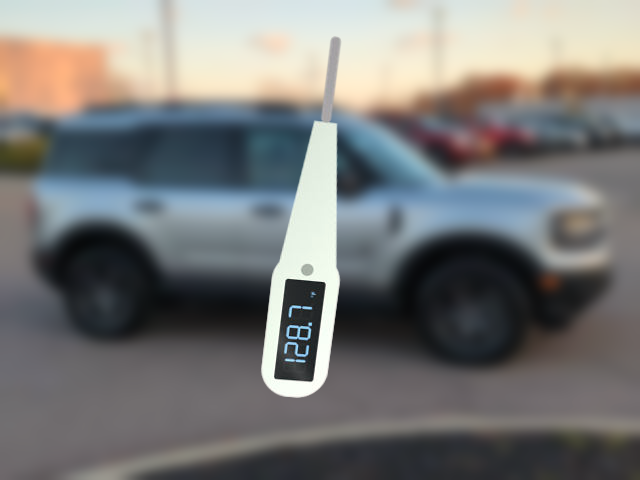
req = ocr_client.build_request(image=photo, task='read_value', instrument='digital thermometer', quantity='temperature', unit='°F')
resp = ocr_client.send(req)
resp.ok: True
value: 128.7 °F
